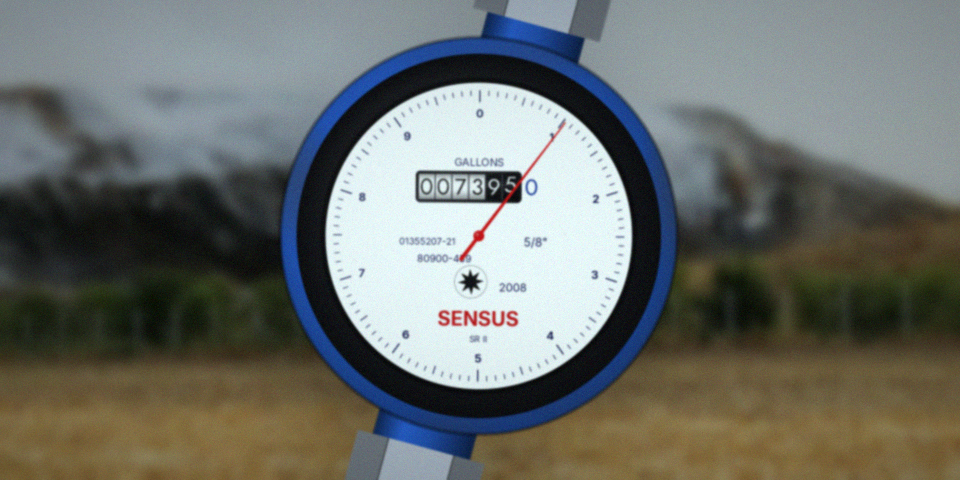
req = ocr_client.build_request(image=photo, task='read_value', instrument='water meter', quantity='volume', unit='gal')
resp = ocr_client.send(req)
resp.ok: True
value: 73951.0 gal
